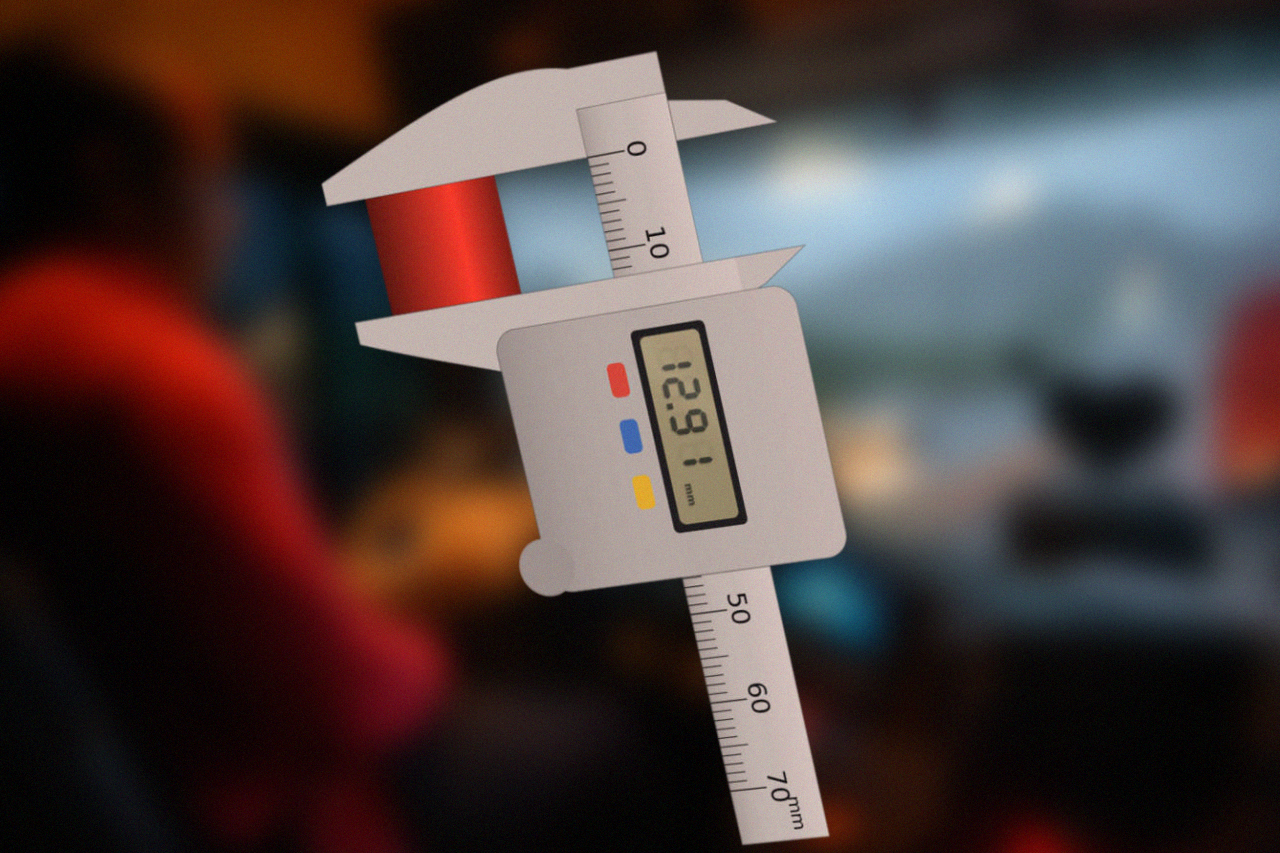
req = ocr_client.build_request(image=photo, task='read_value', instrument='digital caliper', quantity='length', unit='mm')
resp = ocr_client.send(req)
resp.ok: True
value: 12.91 mm
